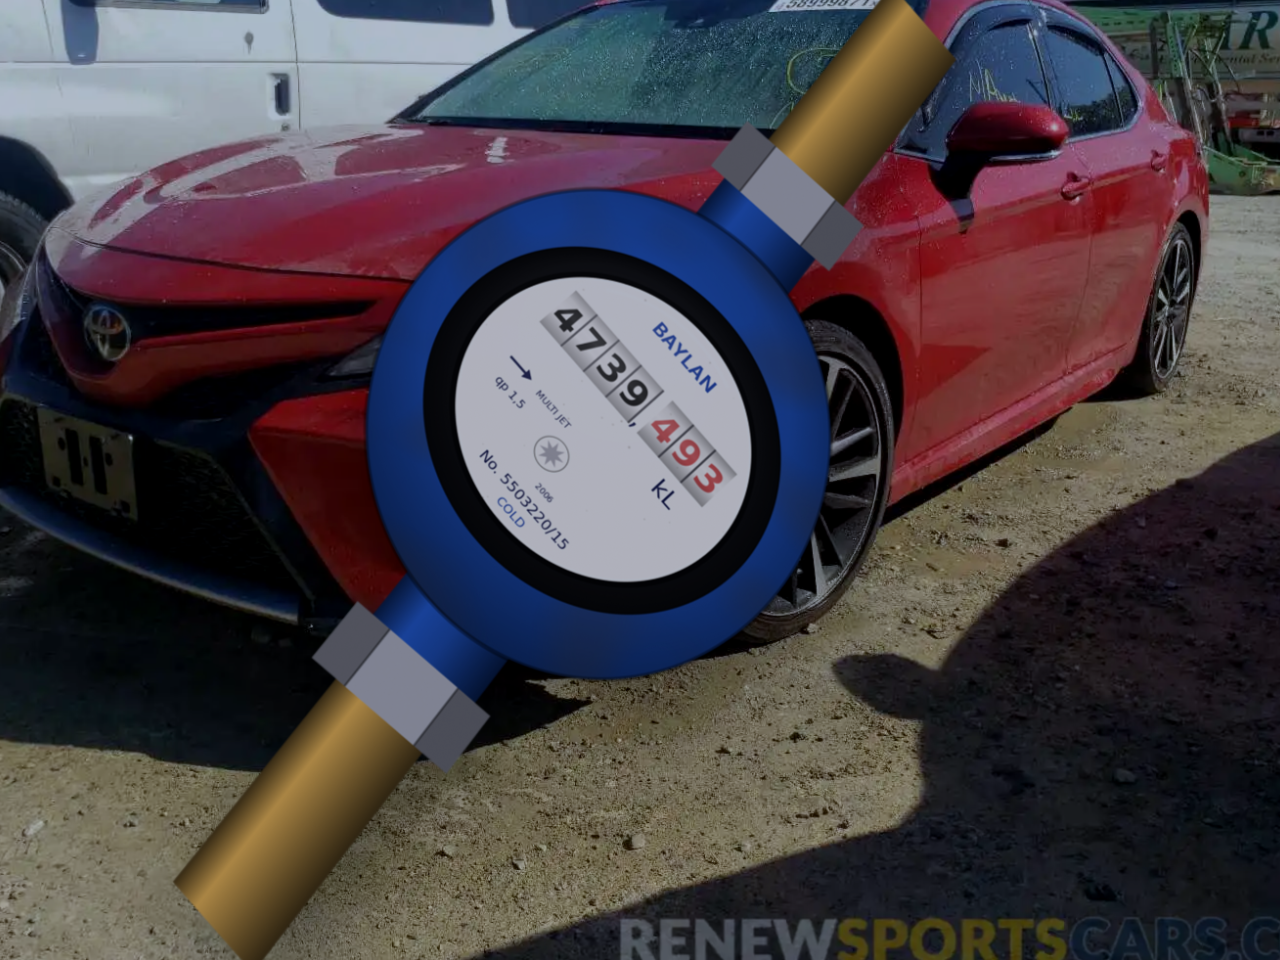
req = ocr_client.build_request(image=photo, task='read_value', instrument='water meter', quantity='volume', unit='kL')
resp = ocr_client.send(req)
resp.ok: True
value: 4739.493 kL
